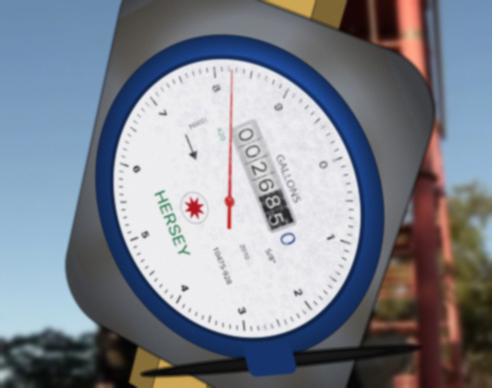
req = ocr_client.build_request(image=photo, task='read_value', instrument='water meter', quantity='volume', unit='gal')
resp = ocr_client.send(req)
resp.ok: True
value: 26848.2 gal
